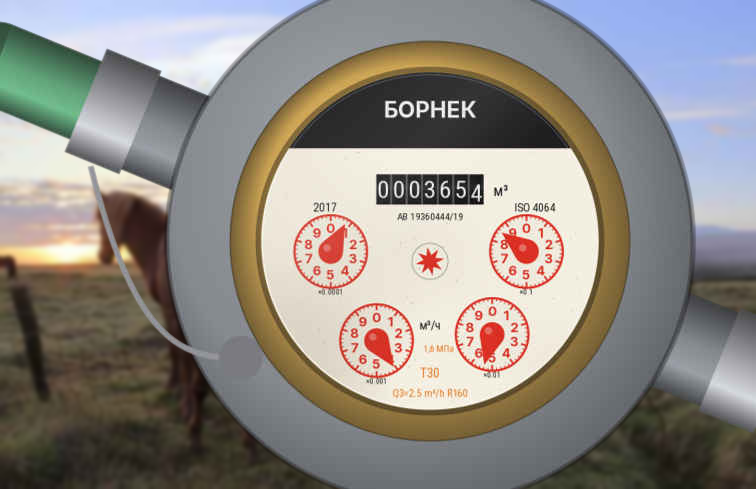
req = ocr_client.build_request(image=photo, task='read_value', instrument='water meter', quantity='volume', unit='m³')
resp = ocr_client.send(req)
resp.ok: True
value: 3653.8540 m³
